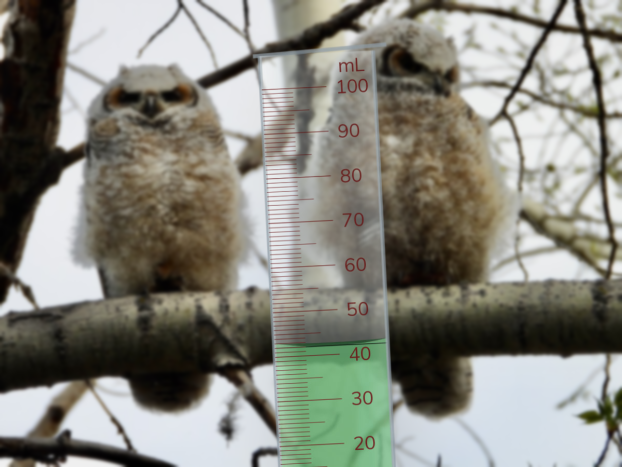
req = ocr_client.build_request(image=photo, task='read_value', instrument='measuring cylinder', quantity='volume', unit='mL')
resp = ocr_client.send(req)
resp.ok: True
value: 42 mL
